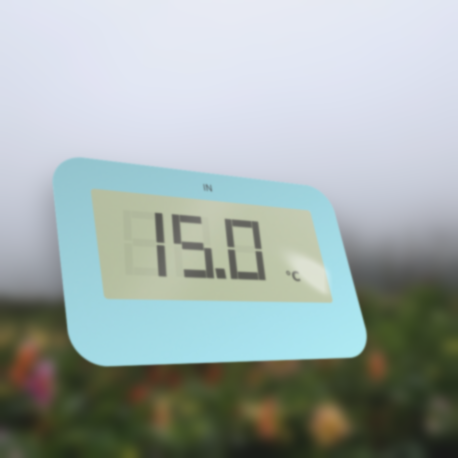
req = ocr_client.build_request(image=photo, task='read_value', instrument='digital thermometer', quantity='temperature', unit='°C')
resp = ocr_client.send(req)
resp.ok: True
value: 15.0 °C
